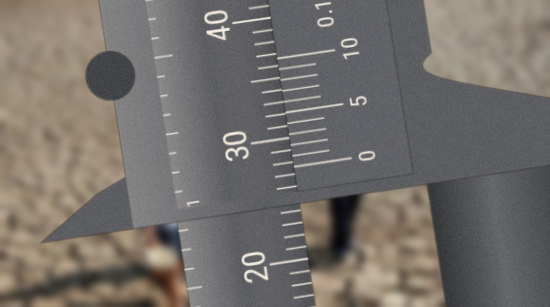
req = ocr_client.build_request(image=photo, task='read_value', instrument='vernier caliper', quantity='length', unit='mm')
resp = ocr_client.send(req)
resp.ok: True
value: 27.6 mm
